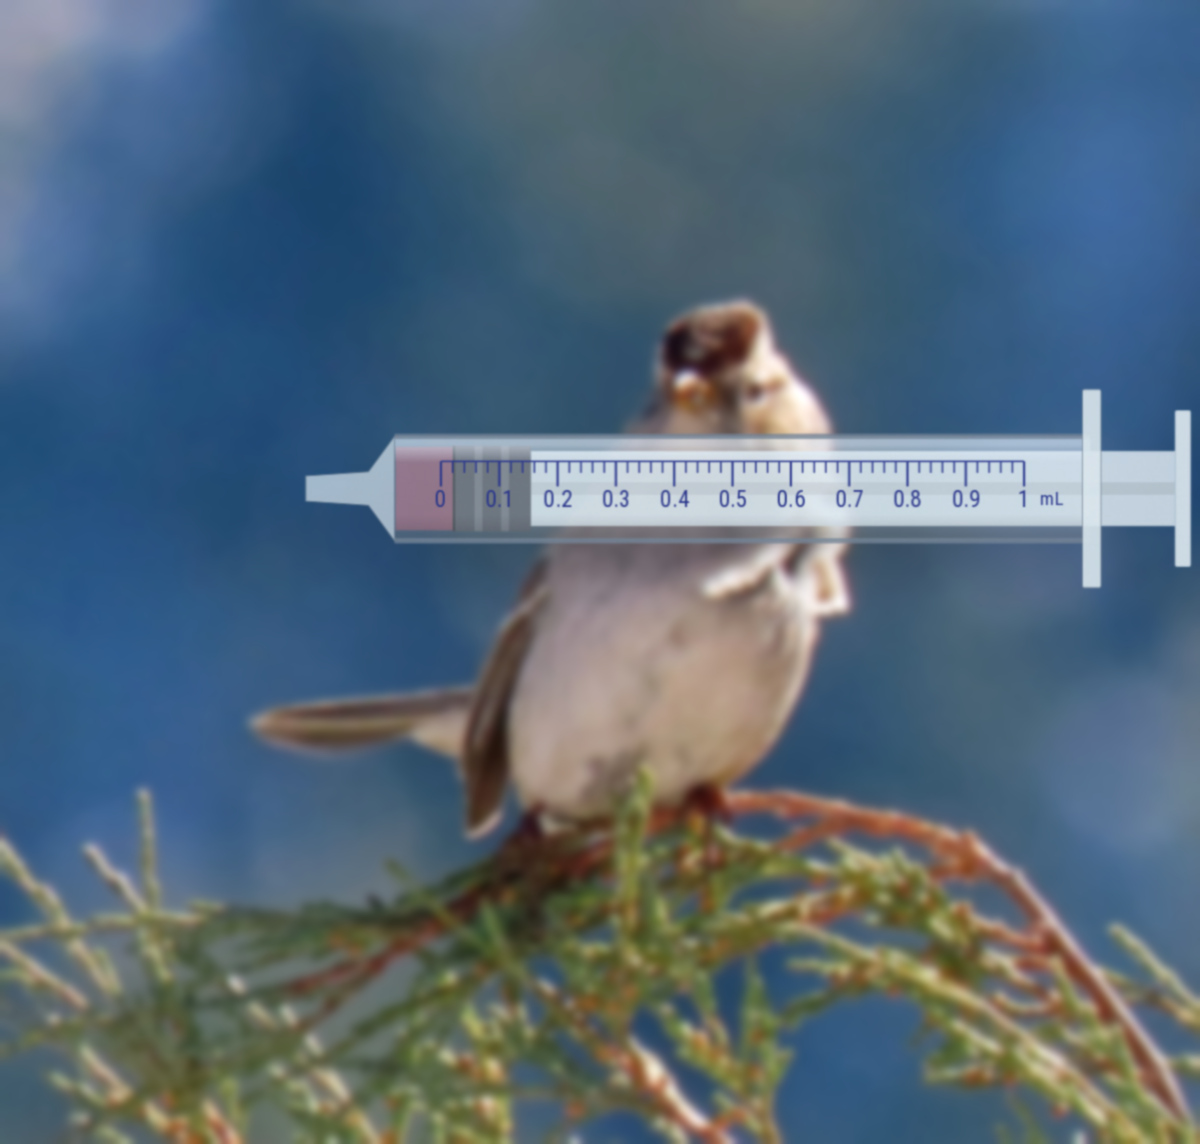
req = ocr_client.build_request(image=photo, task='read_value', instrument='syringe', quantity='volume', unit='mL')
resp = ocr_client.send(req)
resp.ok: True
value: 0.02 mL
